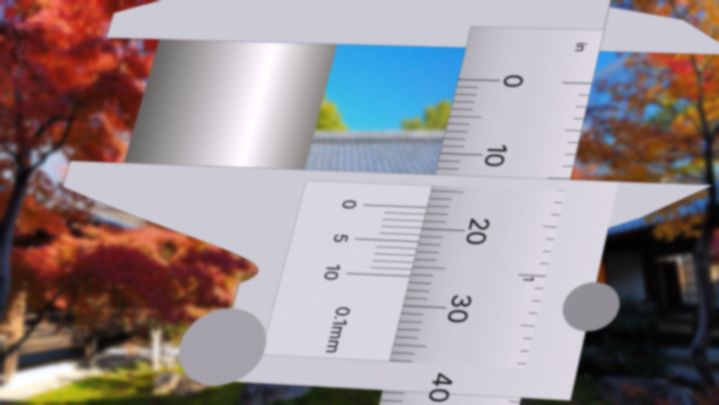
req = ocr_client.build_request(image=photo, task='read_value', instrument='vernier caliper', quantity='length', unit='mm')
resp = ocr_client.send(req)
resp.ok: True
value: 17.2 mm
